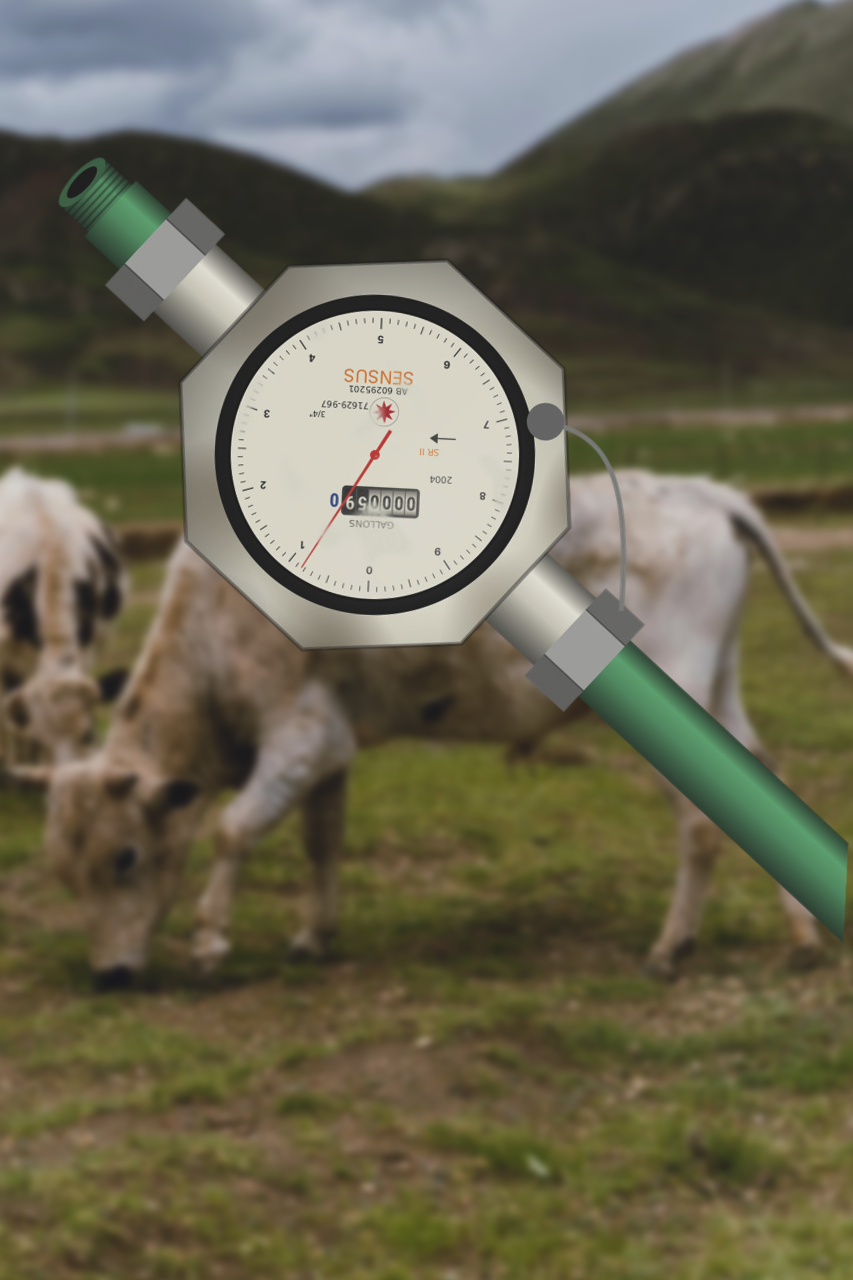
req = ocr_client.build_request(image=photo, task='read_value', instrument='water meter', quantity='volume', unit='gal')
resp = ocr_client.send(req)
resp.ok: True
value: 590.8 gal
